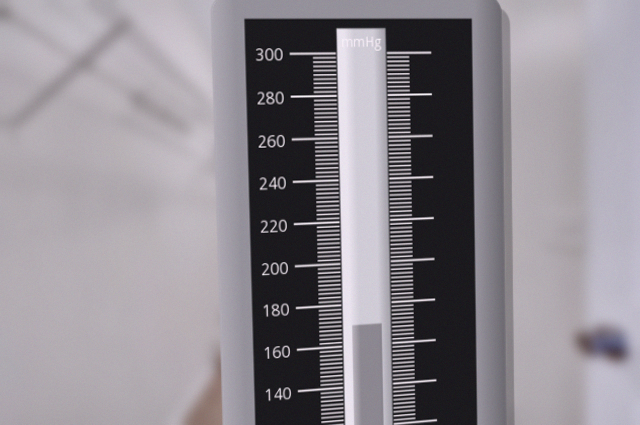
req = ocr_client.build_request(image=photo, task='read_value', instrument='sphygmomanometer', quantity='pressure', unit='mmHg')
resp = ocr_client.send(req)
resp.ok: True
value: 170 mmHg
